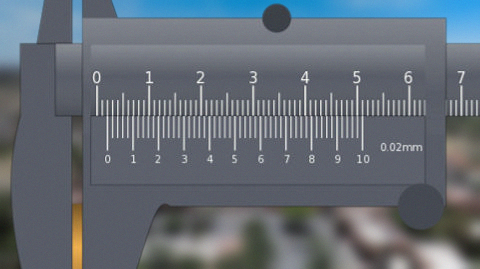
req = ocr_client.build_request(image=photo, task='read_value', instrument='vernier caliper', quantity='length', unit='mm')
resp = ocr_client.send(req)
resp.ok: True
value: 2.0 mm
